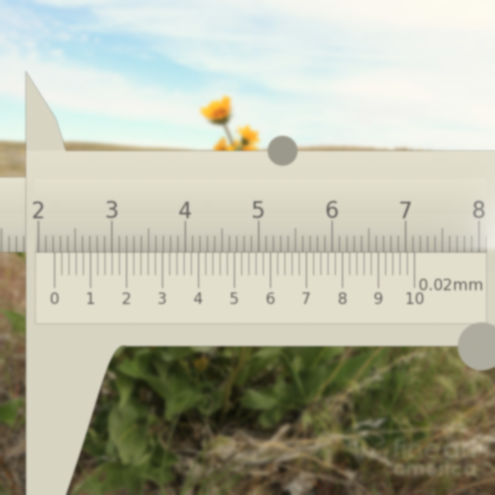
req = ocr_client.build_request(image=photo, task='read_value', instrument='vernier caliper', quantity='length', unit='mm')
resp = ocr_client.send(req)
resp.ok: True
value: 22.2 mm
